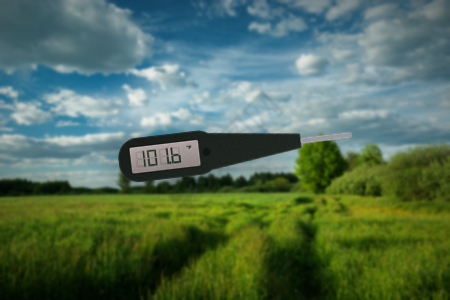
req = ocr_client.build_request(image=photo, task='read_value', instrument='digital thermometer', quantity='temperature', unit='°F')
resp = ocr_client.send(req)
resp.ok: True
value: 101.6 °F
